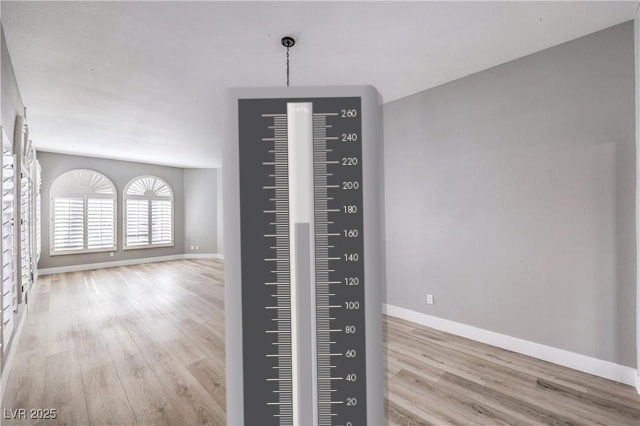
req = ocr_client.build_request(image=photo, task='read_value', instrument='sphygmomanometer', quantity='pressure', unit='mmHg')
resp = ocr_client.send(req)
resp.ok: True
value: 170 mmHg
